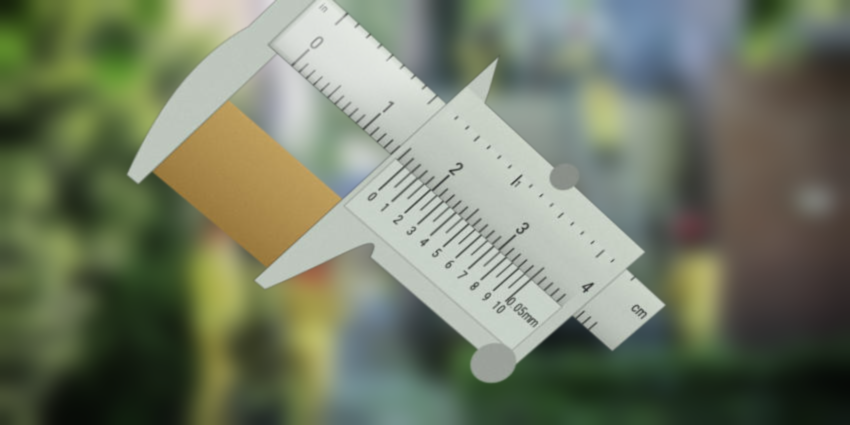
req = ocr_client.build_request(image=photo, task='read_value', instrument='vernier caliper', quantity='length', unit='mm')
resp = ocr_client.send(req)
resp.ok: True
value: 16.0 mm
